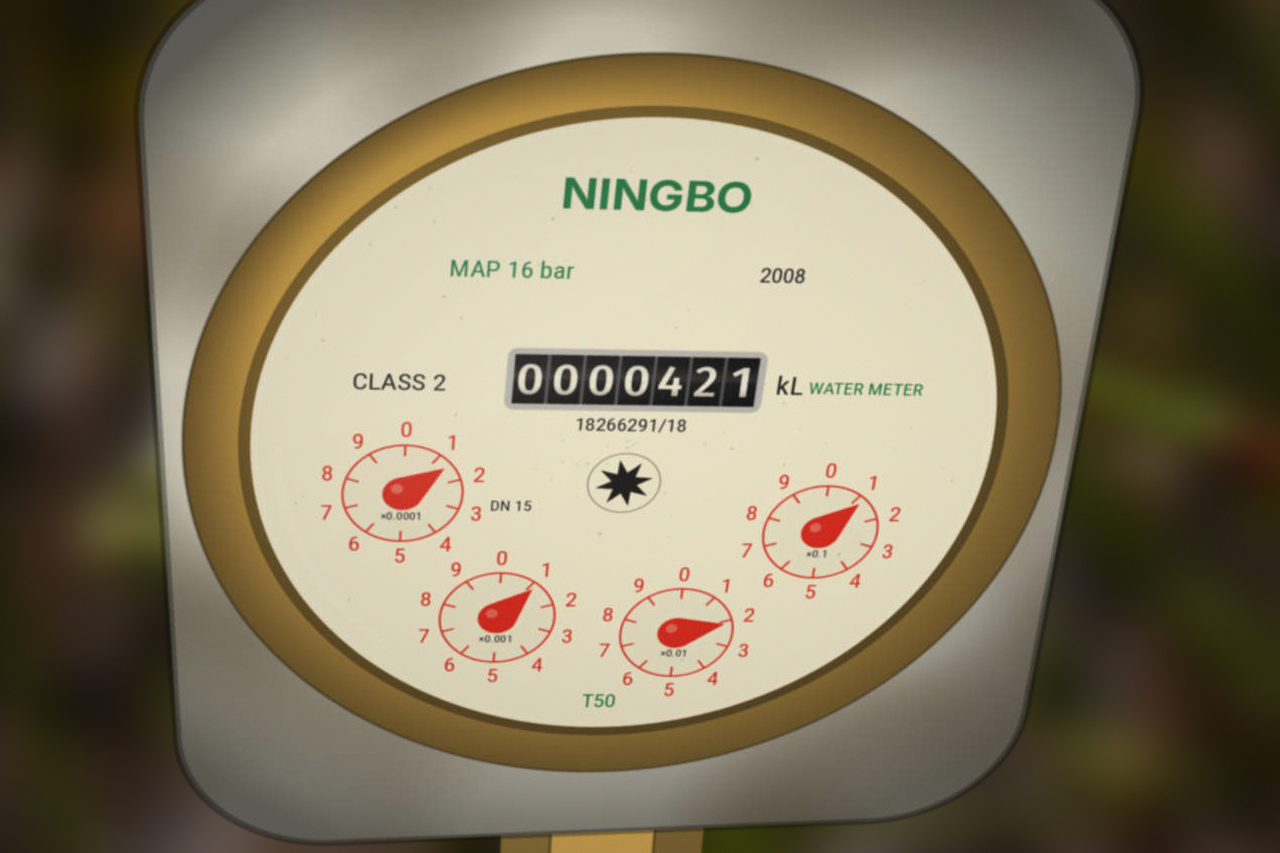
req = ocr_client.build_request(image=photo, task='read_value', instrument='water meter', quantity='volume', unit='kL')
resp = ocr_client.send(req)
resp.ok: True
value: 421.1211 kL
